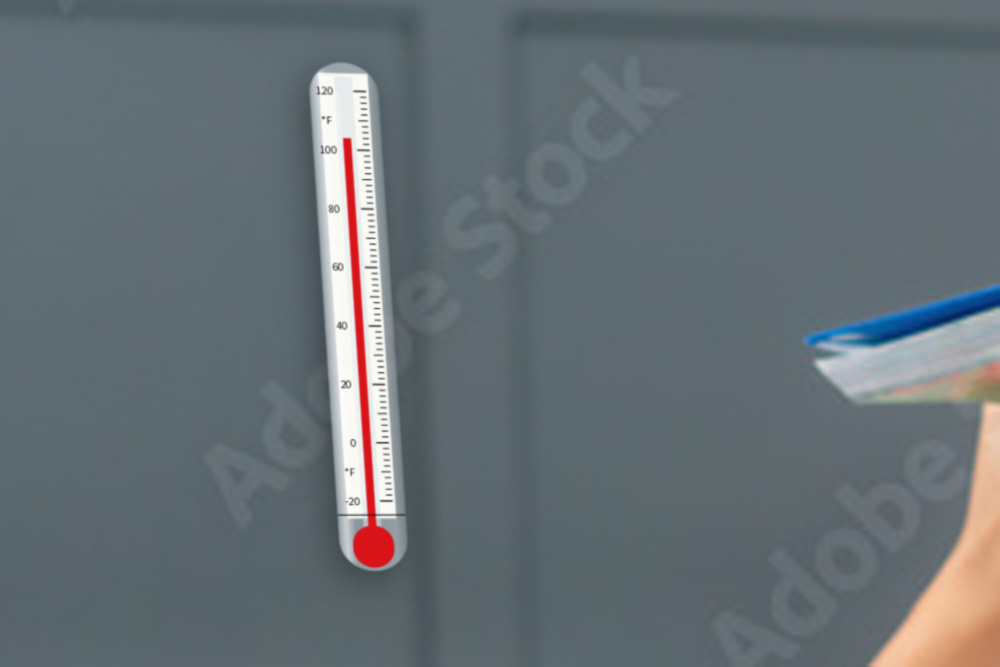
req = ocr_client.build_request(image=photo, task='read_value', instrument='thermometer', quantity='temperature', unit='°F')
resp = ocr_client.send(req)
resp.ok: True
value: 104 °F
